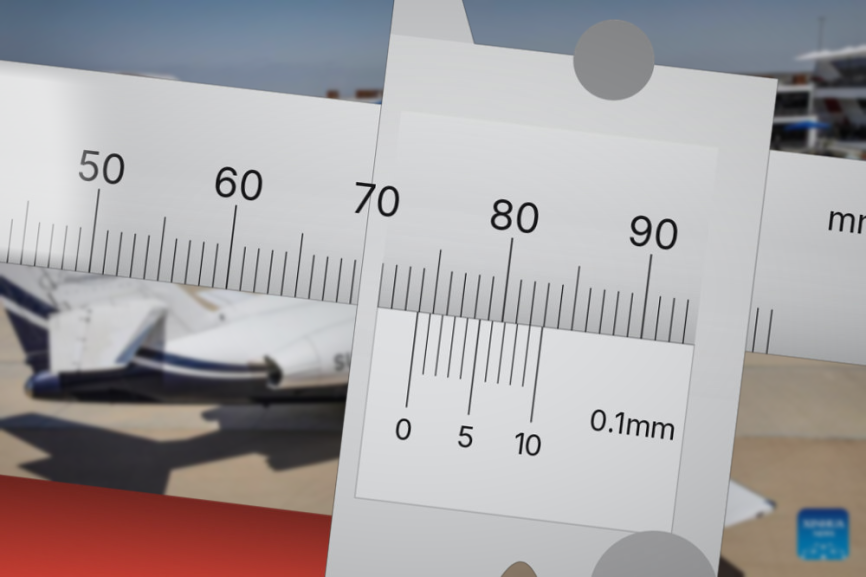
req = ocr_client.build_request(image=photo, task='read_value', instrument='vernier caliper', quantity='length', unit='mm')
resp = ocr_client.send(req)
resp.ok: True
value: 73.9 mm
